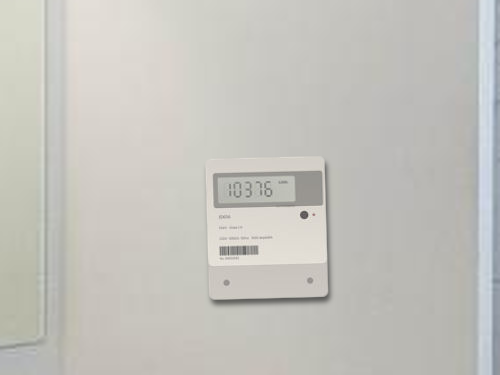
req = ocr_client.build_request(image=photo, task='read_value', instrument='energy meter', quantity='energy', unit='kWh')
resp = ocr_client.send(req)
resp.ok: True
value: 10376 kWh
